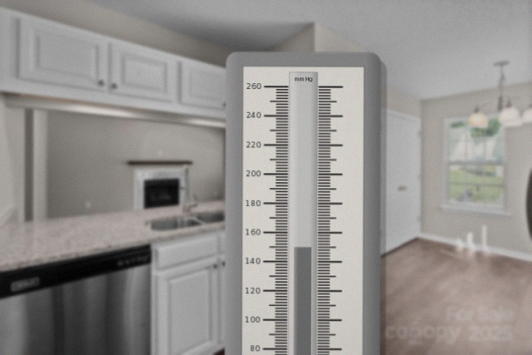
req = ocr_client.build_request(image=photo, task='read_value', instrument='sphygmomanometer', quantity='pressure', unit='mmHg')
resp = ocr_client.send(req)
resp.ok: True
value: 150 mmHg
